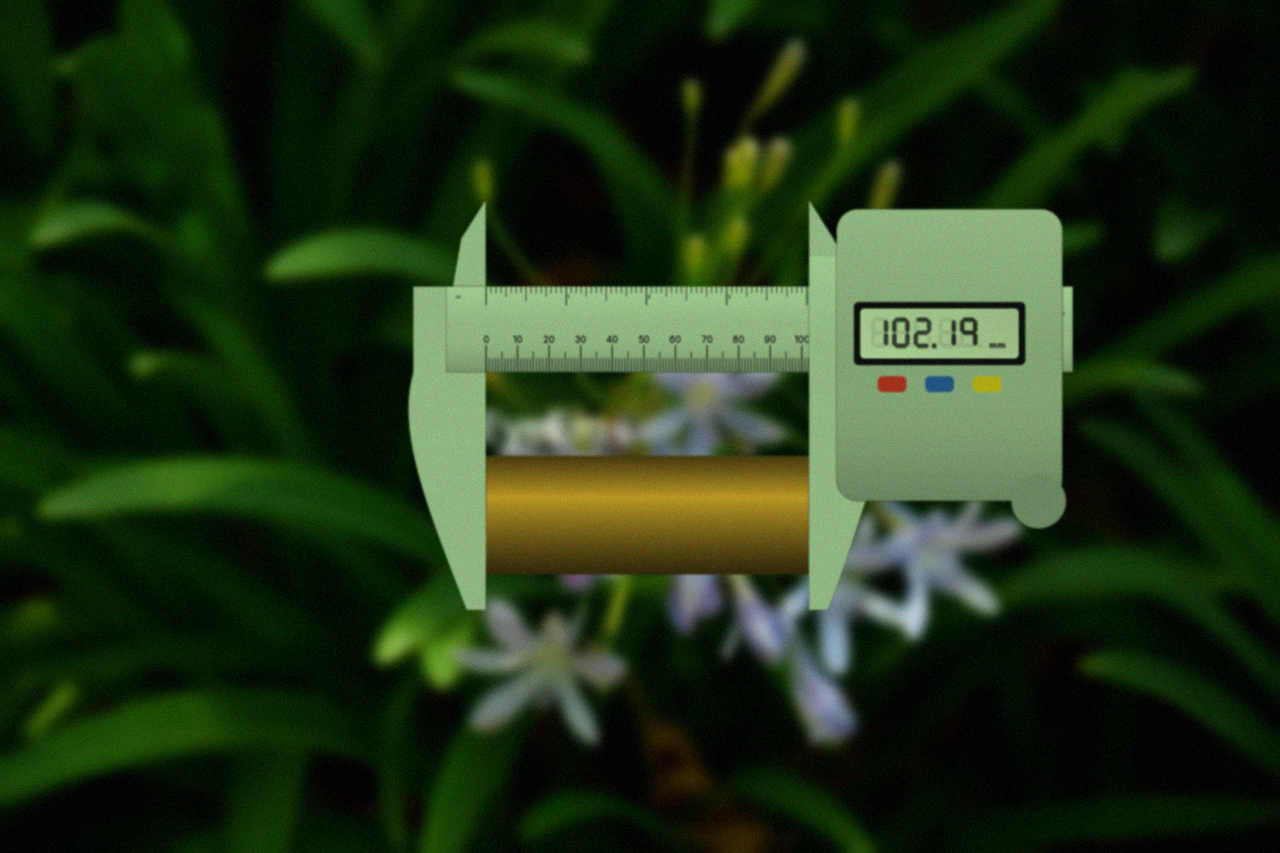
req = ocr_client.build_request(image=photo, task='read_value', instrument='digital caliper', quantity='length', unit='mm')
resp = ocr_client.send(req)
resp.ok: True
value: 102.19 mm
